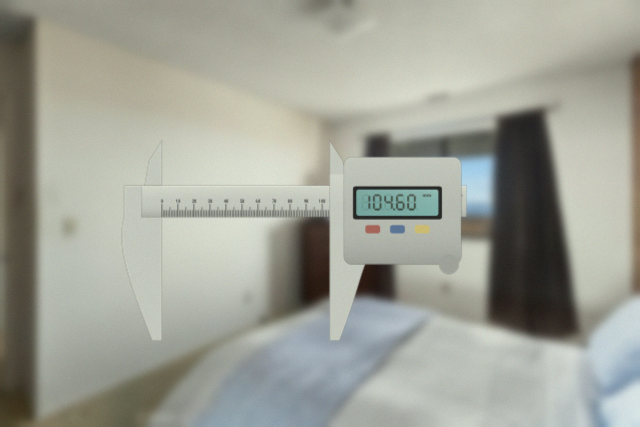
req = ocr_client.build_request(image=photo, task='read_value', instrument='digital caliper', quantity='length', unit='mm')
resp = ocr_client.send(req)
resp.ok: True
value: 104.60 mm
